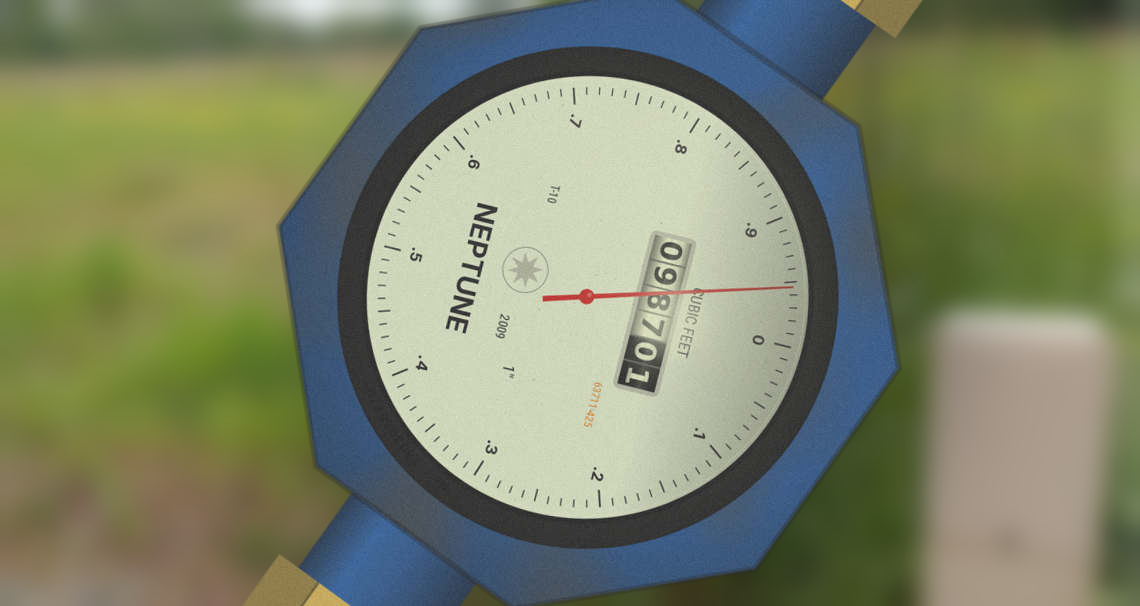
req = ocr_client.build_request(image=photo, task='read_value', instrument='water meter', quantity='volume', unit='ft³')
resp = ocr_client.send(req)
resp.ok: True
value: 98700.95 ft³
